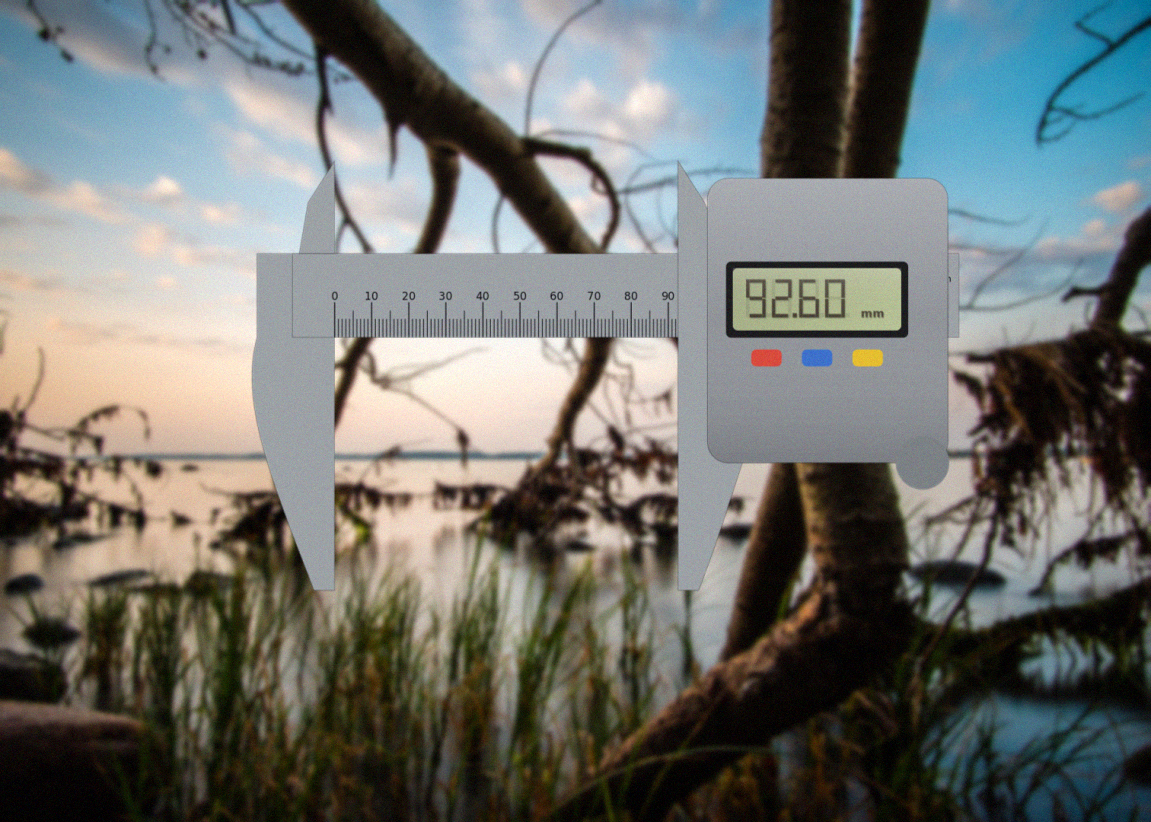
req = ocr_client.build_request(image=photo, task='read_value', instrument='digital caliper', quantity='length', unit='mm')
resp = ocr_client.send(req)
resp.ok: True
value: 92.60 mm
